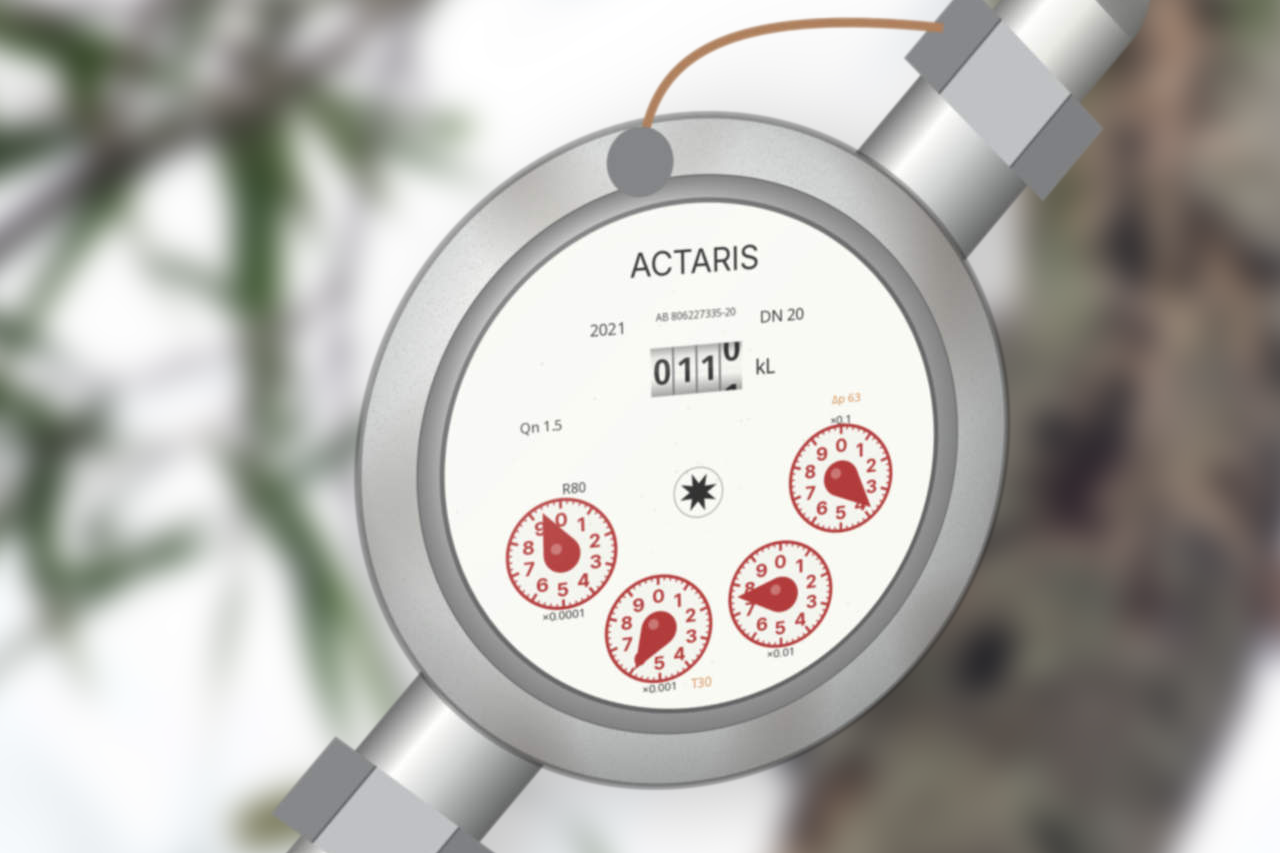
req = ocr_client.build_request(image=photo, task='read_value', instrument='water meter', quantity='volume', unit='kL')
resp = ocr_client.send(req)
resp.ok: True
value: 110.3759 kL
